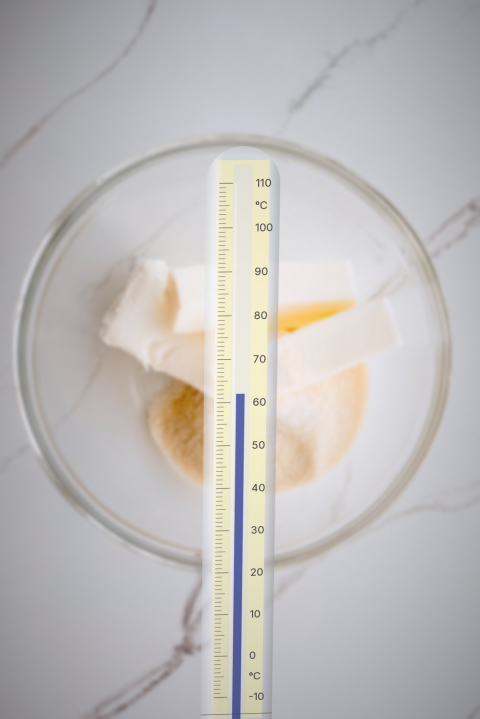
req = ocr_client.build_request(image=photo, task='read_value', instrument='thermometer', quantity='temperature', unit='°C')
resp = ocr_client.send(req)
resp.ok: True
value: 62 °C
